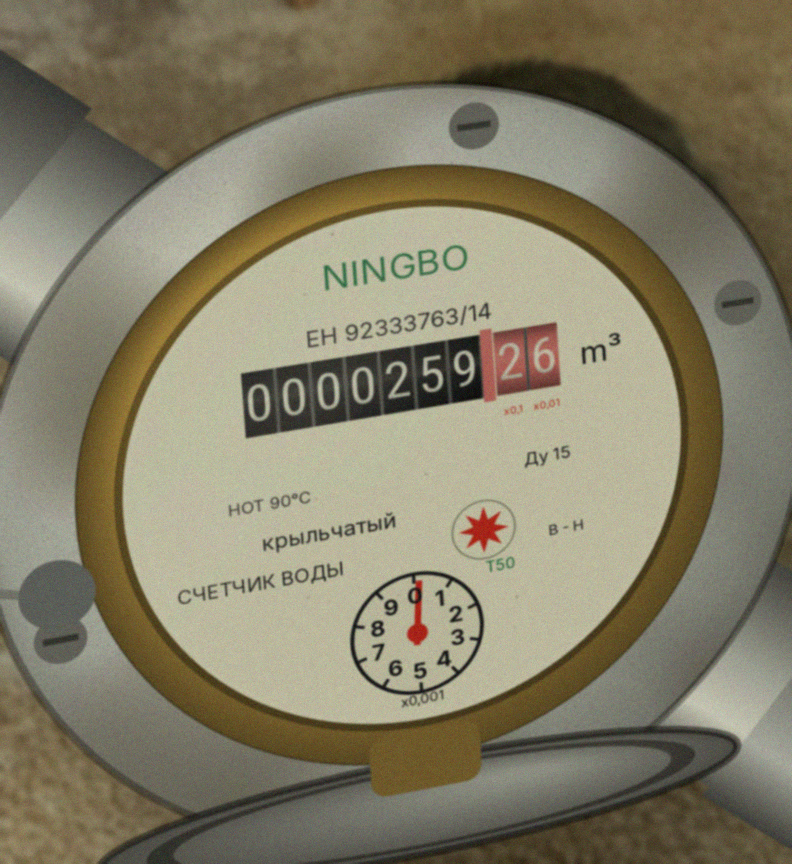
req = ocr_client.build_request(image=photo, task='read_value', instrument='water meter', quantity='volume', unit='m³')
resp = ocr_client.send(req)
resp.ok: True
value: 259.260 m³
